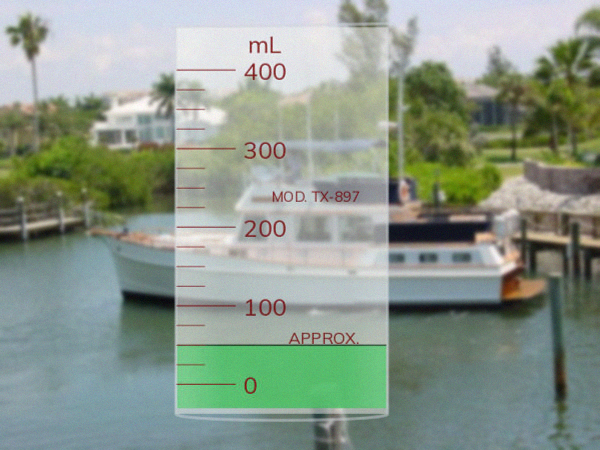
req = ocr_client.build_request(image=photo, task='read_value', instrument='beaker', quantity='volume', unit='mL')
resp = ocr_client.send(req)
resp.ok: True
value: 50 mL
